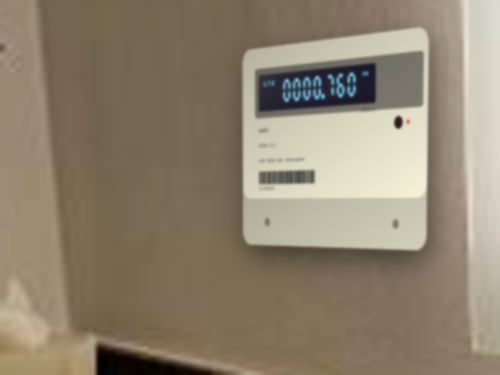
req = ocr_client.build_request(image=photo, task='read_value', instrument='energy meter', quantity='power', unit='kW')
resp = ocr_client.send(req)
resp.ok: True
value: 0.760 kW
